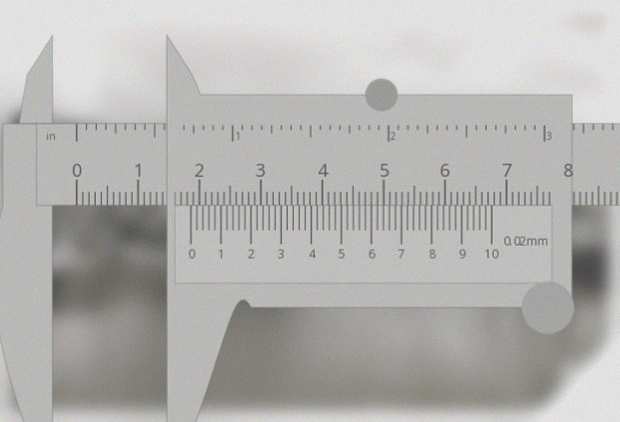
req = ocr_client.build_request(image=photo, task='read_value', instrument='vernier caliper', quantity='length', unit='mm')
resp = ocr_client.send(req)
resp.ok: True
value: 18.6 mm
